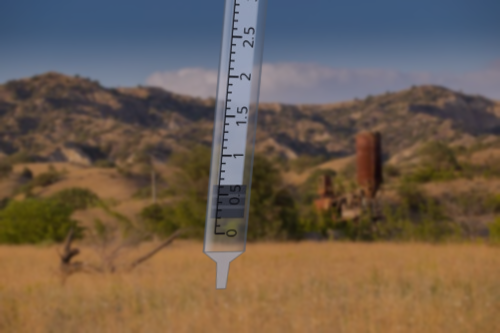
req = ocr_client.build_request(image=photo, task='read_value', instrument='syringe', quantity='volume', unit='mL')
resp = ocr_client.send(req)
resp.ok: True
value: 0.2 mL
